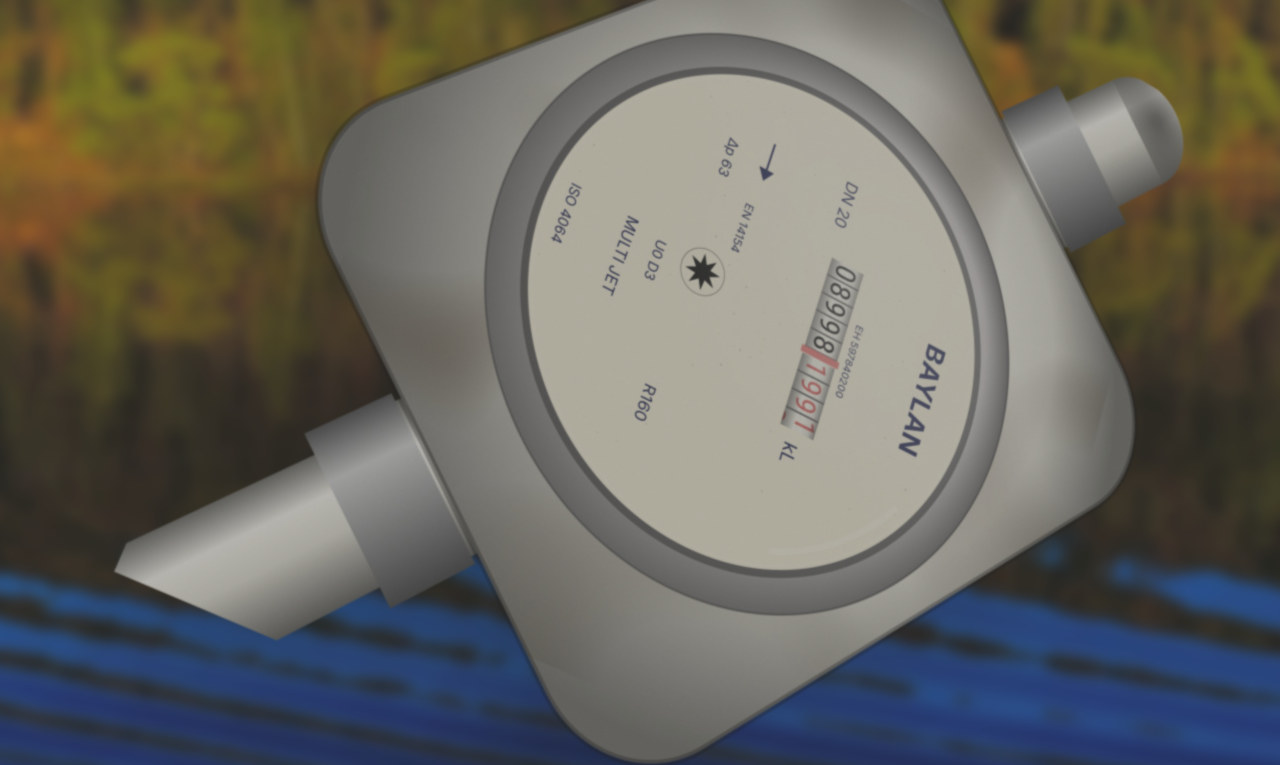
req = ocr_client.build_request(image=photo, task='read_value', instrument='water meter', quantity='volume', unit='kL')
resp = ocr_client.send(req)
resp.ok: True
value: 8998.1991 kL
